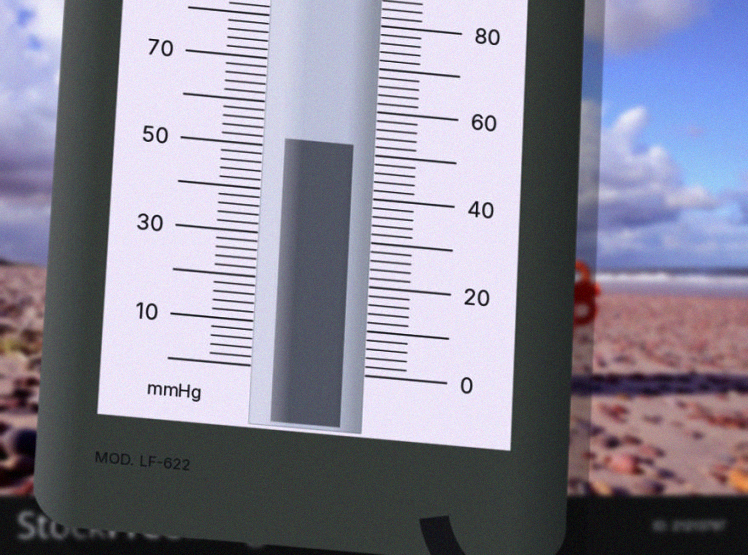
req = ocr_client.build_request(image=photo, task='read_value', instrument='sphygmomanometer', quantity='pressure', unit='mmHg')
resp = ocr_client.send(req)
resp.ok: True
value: 52 mmHg
